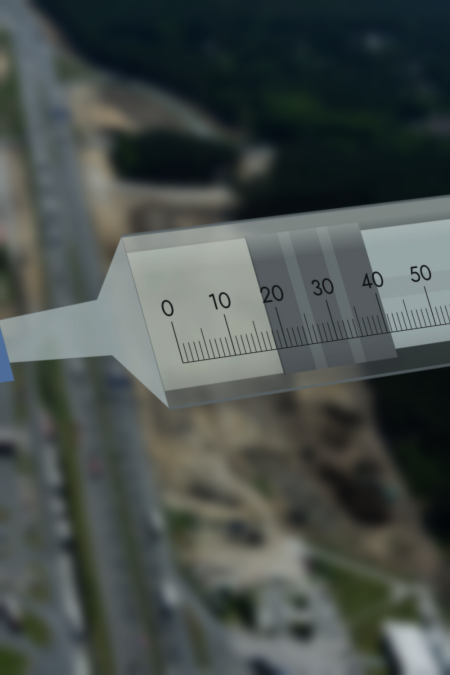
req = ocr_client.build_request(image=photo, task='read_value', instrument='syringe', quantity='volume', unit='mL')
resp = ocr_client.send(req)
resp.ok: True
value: 18 mL
